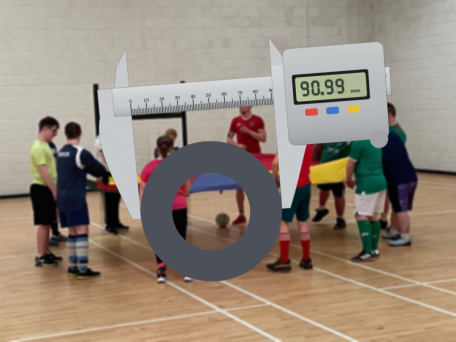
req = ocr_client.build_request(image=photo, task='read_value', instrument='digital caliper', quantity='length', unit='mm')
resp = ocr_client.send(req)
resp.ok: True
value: 90.99 mm
